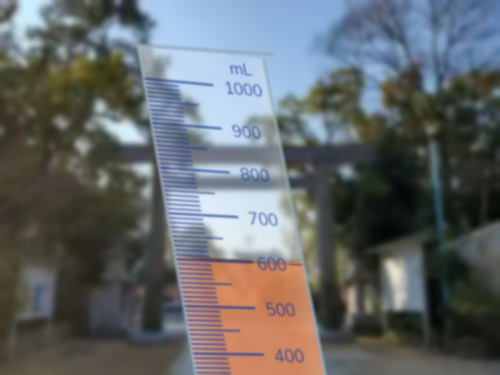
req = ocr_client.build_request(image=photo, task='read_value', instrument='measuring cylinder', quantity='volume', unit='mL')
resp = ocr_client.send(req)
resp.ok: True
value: 600 mL
